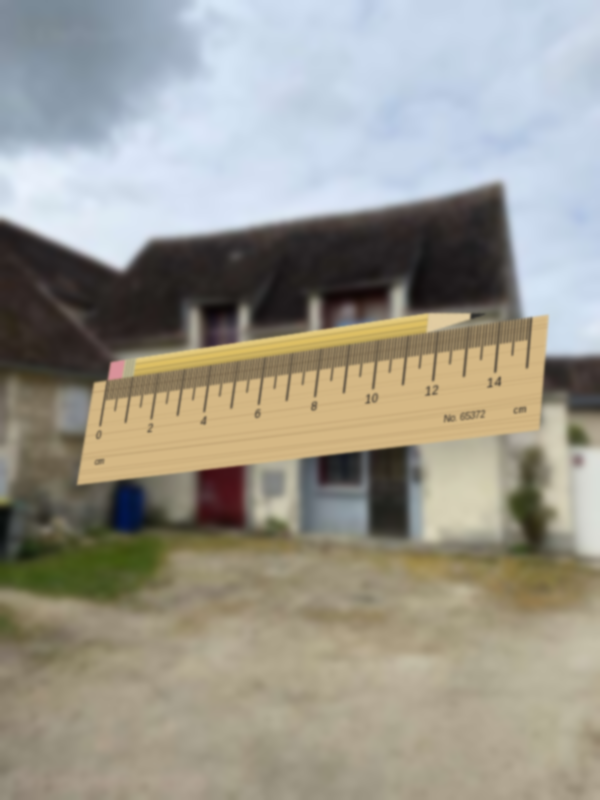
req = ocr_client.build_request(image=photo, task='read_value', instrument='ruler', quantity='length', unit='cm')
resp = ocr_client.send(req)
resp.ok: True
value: 13.5 cm
